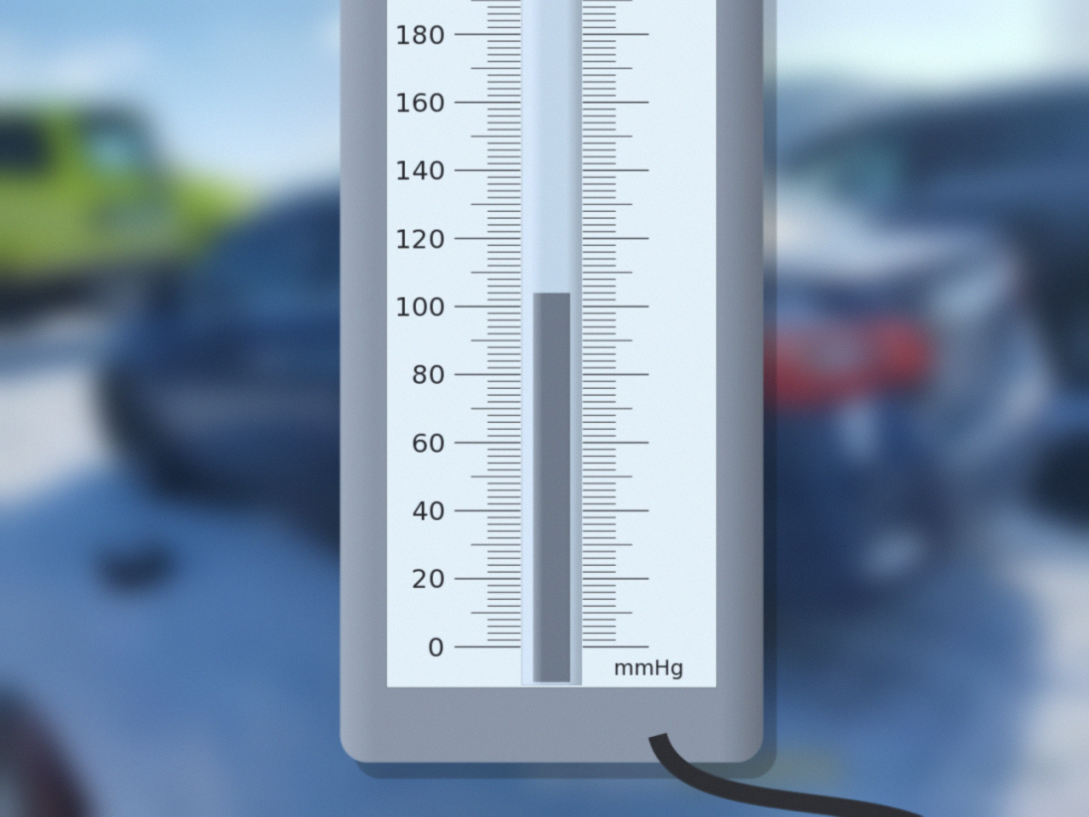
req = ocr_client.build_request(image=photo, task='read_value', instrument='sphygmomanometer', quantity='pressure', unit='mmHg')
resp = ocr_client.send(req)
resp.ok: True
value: 104 mmHg
